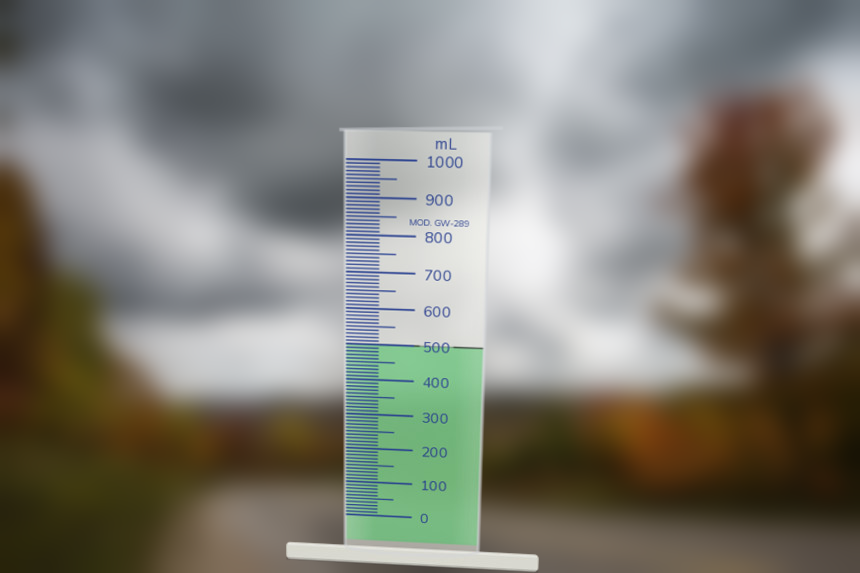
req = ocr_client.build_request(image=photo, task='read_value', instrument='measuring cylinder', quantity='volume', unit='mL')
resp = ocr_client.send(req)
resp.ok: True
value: 500 mL
